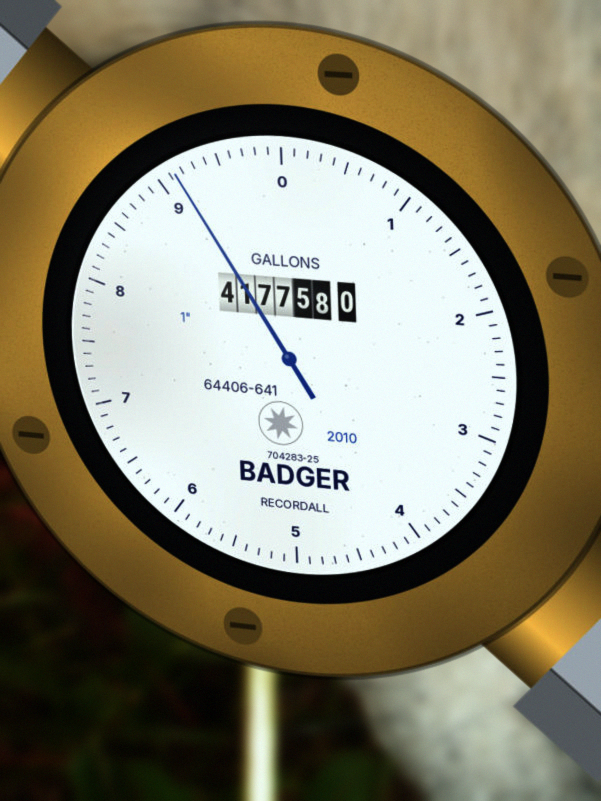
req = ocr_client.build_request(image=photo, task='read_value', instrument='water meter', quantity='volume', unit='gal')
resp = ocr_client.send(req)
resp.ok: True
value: 4177579.1 gal
